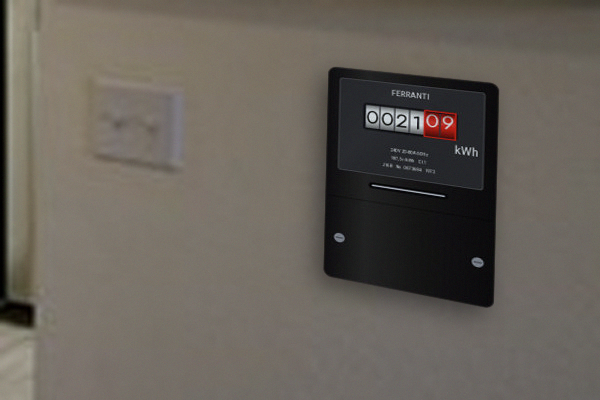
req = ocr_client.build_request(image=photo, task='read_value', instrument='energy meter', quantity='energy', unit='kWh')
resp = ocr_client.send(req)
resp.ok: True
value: 21.09 kWh
